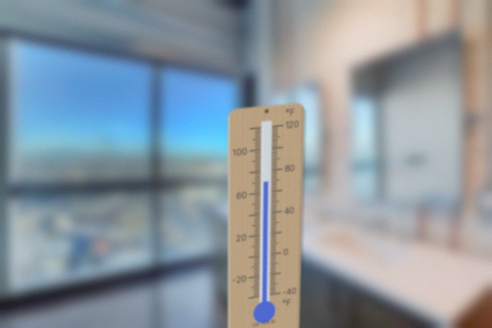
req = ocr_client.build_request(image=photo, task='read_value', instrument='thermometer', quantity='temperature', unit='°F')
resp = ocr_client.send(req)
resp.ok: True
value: 70 °F
